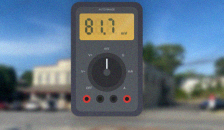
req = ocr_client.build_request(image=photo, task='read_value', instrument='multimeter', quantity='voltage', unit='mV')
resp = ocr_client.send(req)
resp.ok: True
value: 81.7 mV
